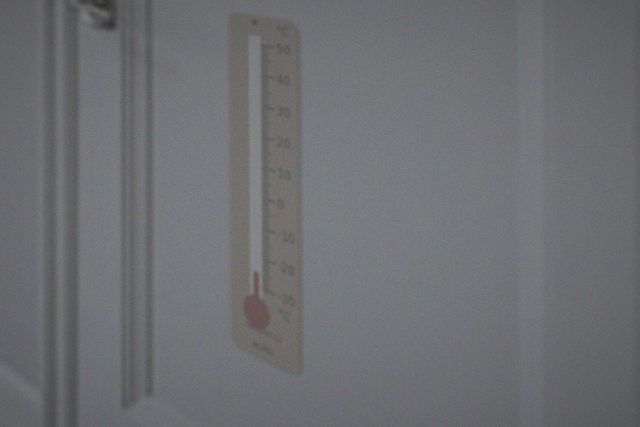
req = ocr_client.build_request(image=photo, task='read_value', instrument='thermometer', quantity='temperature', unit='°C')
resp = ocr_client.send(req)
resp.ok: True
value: -25 °C
